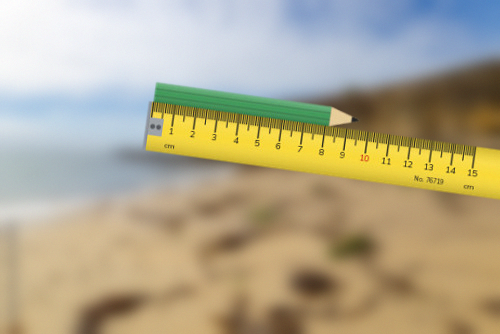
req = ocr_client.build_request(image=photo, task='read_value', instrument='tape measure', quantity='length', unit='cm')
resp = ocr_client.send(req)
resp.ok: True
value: 9.5 cm
